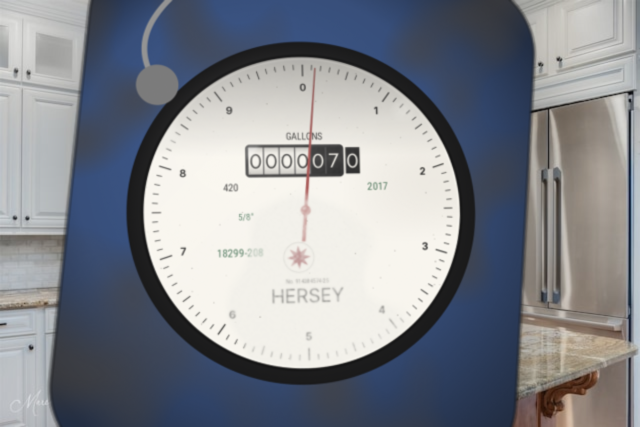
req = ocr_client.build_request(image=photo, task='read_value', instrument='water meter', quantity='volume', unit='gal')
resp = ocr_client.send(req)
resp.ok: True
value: 70.1 gal
